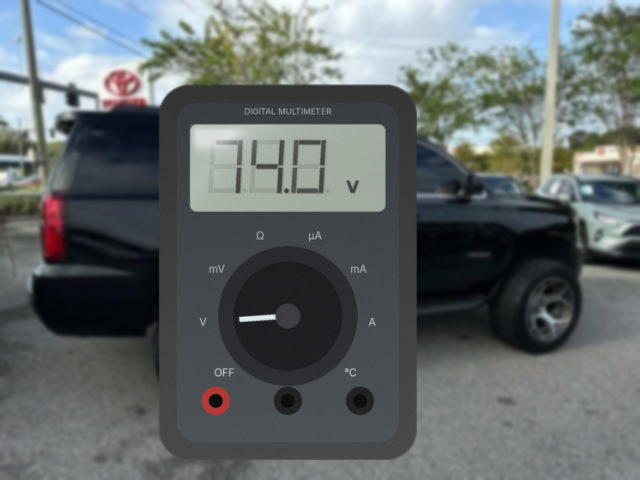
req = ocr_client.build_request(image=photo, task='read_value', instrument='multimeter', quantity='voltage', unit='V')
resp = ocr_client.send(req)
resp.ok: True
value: 74.0 V
